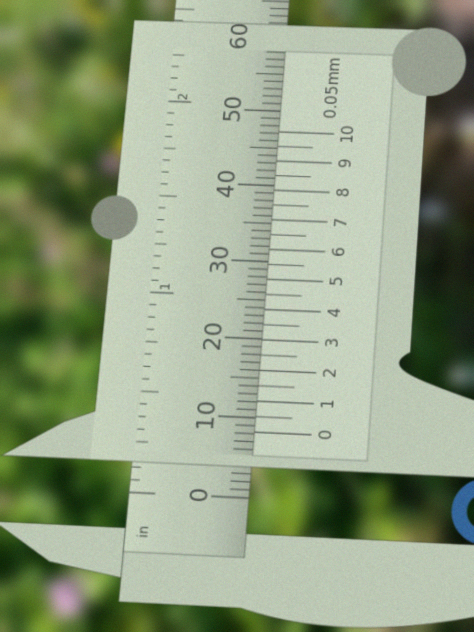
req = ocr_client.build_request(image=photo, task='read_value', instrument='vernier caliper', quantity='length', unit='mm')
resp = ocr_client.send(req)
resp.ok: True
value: 8.2 mm
